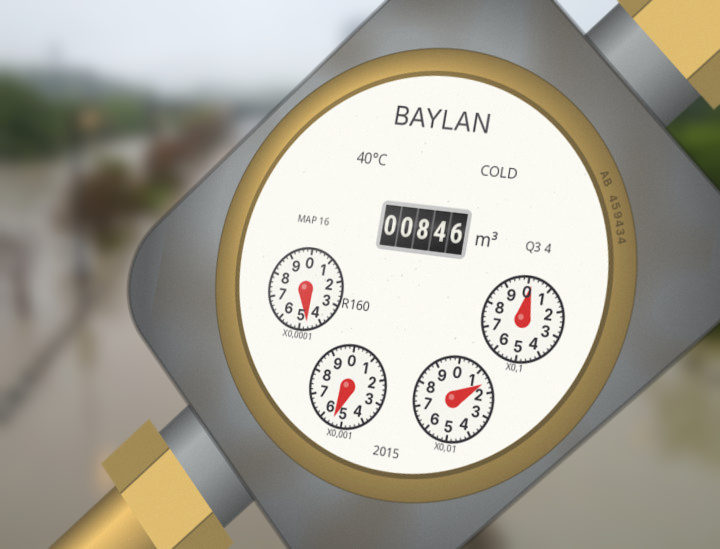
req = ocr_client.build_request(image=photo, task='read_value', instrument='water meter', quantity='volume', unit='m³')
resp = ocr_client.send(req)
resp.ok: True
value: 846.0154 m³
